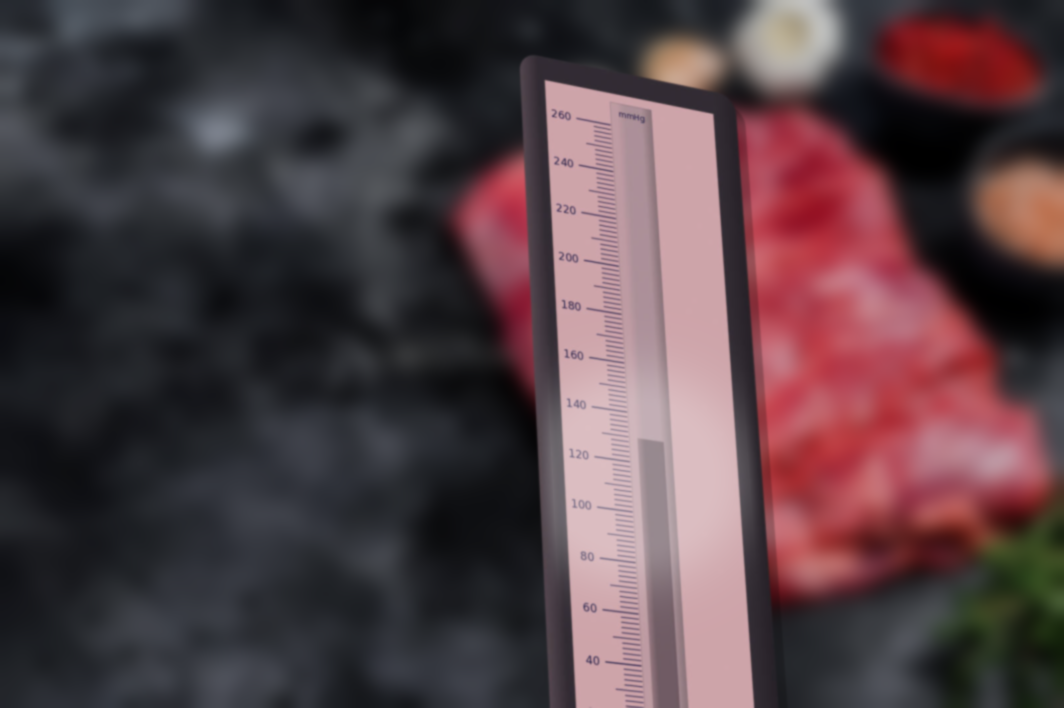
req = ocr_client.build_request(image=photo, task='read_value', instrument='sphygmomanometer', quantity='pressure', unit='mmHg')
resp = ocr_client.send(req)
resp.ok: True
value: 130 mmHg
